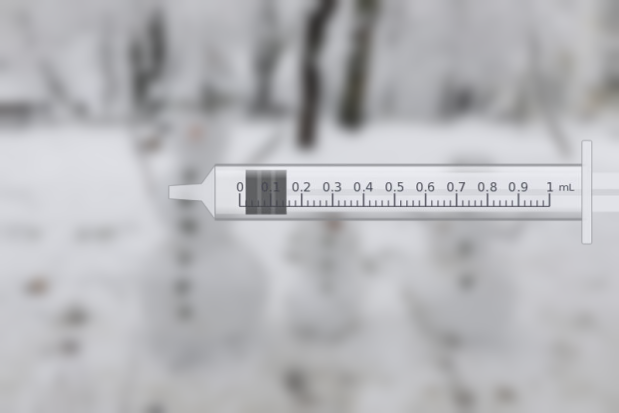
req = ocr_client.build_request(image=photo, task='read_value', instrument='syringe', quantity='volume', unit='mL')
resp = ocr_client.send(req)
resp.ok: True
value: 0.02 mL
